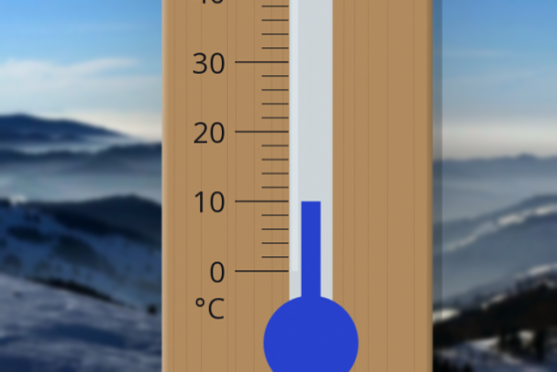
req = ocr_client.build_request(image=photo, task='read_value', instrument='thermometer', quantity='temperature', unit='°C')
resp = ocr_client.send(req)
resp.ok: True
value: 10 °C
